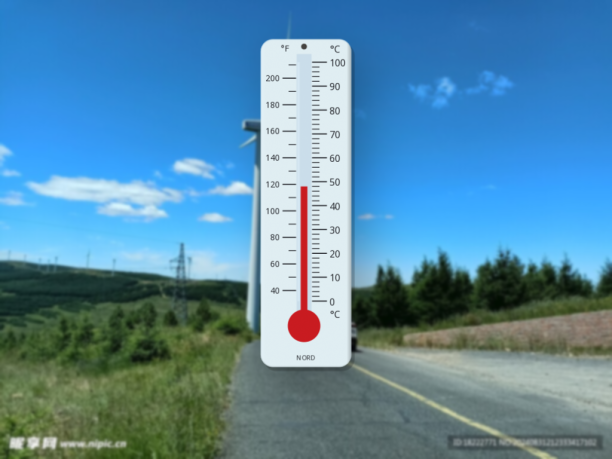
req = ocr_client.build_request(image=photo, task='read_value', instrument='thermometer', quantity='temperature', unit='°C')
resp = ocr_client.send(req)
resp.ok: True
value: 48 °C
